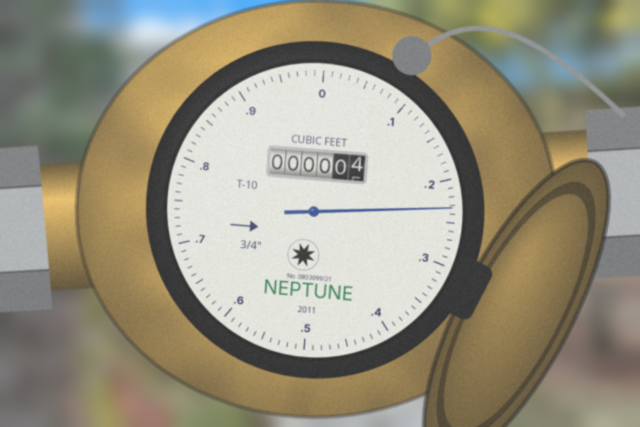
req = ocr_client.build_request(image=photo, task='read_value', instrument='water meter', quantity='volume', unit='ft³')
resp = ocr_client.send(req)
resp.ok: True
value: 4.23 ft³
